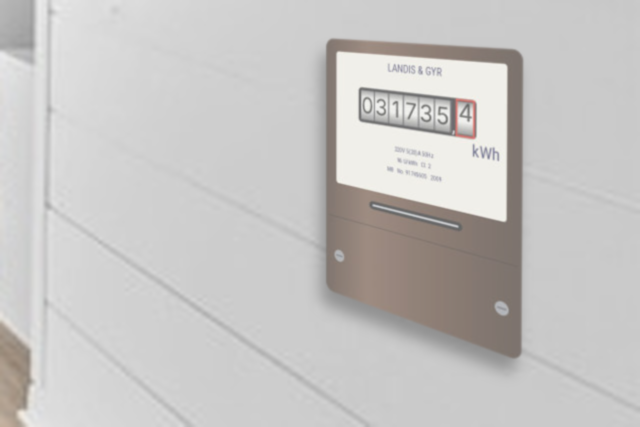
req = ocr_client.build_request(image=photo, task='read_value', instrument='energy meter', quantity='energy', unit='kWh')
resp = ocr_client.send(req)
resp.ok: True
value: 31735.4 kWh
